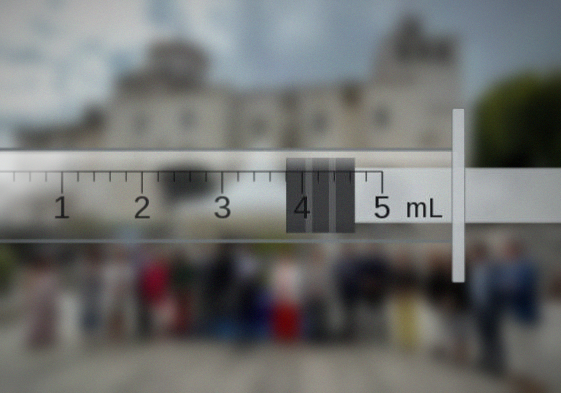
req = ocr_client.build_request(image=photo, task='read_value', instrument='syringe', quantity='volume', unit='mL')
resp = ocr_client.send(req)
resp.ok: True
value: 3.8 mL
